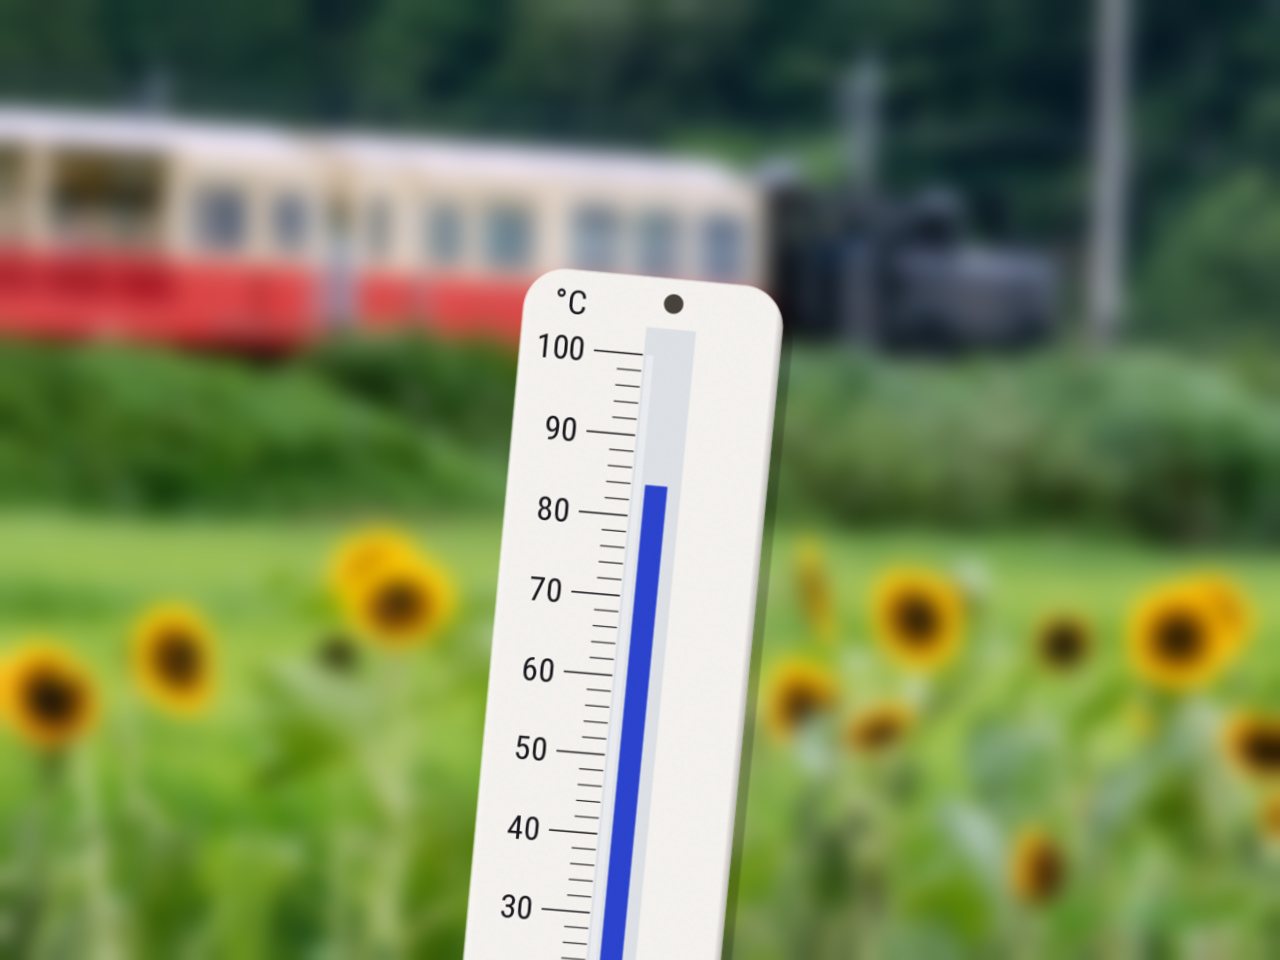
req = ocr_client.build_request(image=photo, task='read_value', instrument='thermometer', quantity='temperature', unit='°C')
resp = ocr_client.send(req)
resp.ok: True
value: 84 °C
